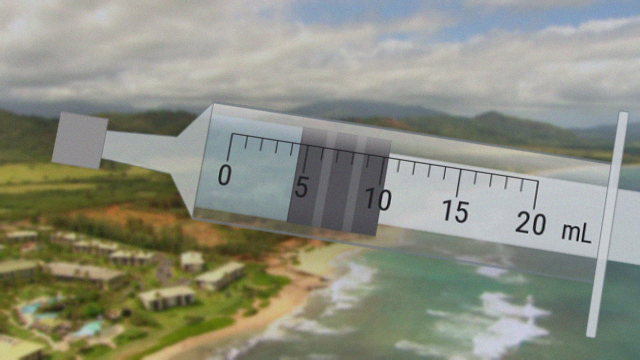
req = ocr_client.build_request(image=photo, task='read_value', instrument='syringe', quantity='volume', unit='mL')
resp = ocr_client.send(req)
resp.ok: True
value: 4.5 mL
